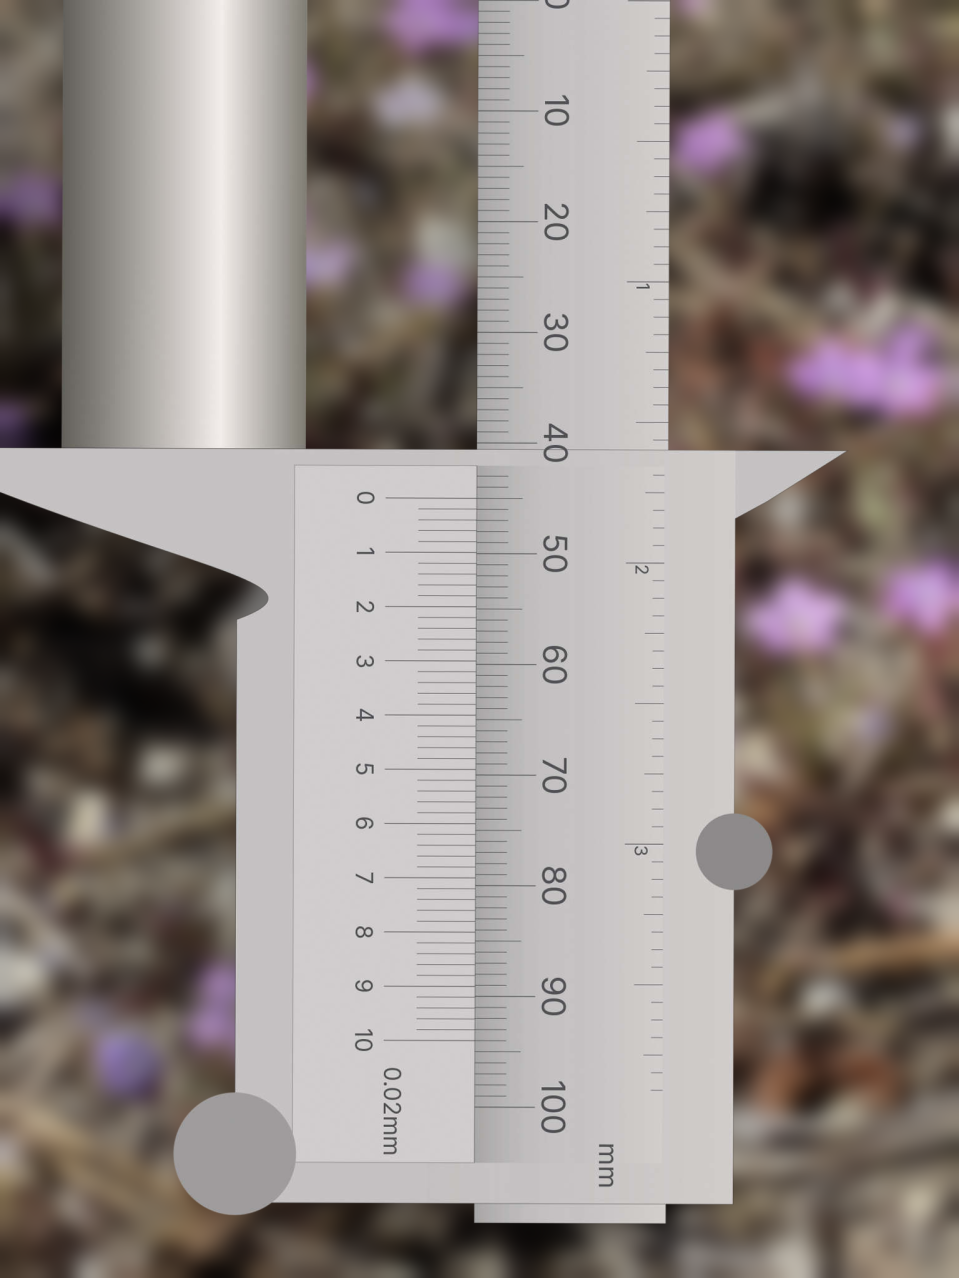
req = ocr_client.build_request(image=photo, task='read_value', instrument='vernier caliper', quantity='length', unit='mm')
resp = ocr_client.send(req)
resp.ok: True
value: 45.0 mm
